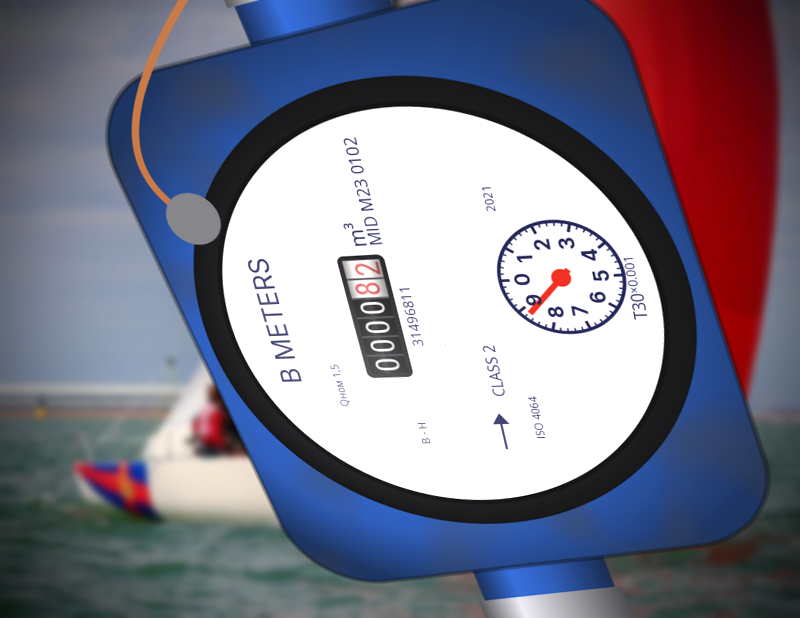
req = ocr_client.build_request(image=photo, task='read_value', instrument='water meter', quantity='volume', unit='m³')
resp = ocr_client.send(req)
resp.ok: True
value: 0.818 m³
